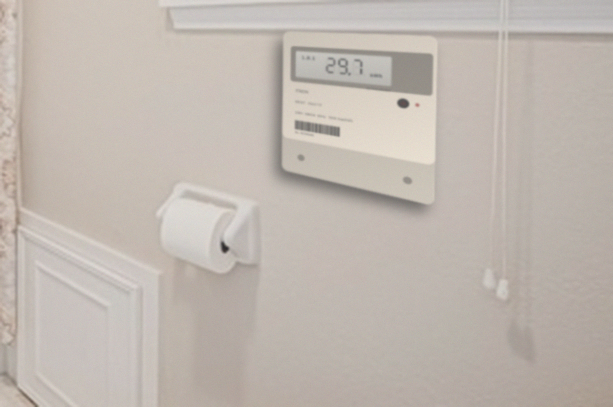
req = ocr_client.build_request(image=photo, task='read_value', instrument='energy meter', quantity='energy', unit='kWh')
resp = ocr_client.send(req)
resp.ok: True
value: 29.7 kWh
